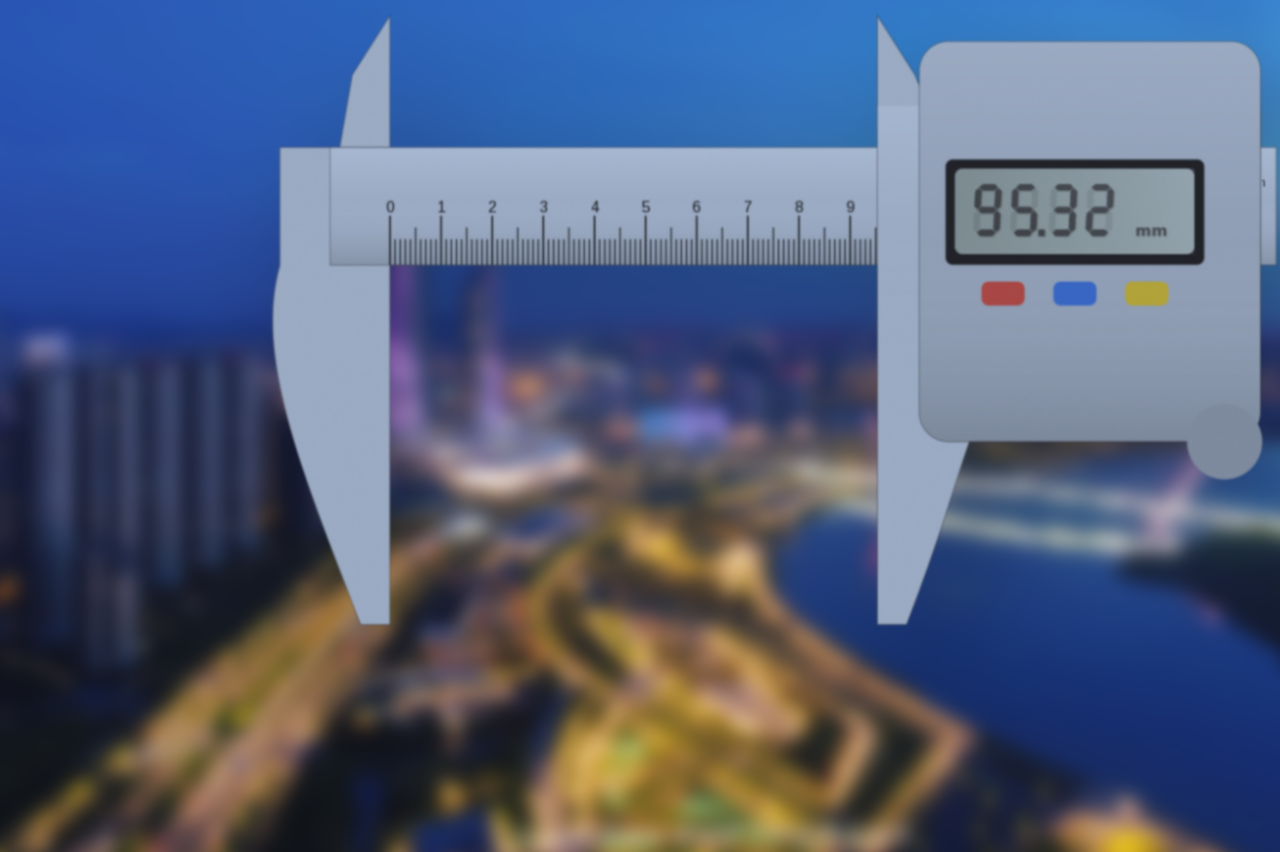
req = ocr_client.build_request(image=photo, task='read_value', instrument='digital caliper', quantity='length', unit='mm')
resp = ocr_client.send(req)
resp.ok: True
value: 95.32 mm
